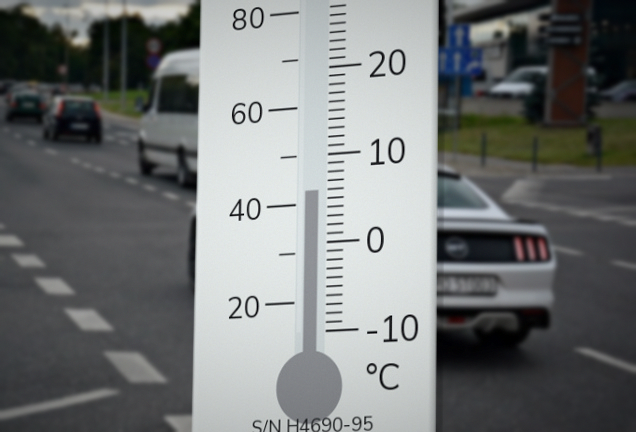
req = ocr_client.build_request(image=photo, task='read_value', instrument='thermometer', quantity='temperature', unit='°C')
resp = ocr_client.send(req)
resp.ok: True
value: 6 °C
